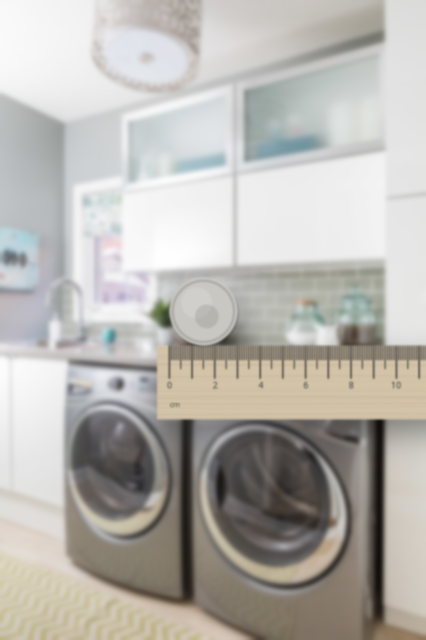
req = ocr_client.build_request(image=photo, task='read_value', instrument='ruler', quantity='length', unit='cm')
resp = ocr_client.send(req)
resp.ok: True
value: 3 cm
